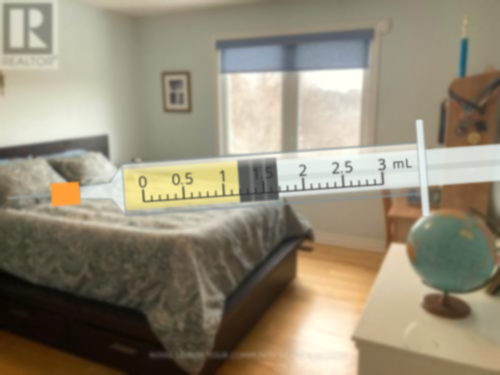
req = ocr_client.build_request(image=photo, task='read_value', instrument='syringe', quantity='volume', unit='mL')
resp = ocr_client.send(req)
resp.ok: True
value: 1.2 mL
